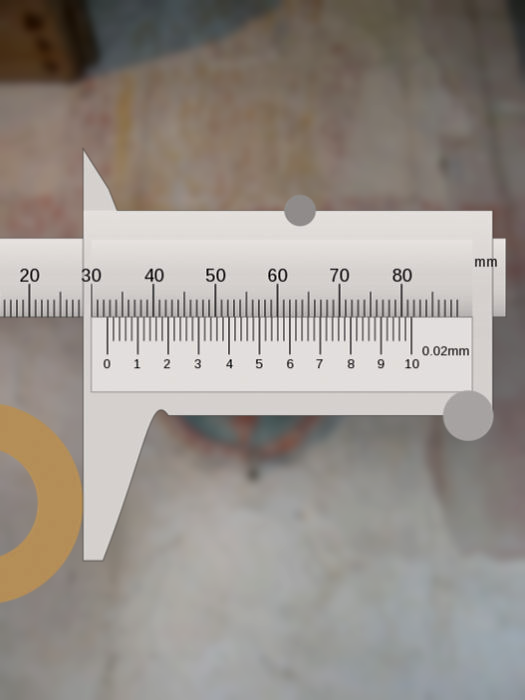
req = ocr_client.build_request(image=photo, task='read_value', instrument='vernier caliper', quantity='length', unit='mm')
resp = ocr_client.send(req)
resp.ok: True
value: 32.6 mm
